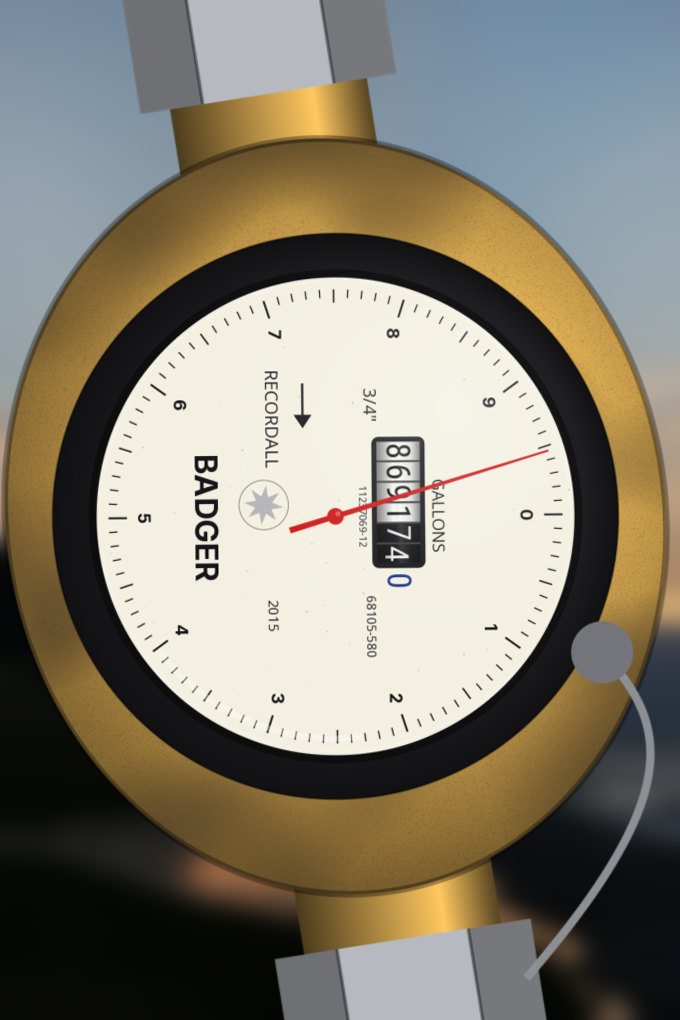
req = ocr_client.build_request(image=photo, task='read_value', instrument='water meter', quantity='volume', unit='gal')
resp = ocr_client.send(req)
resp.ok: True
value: 8691739.5 gal
